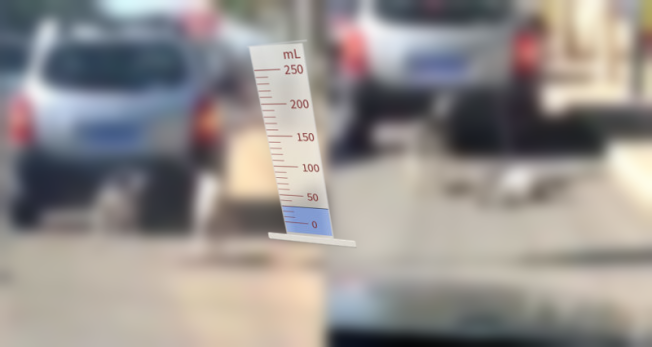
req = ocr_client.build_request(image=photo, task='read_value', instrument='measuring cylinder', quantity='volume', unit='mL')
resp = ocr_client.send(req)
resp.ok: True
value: 30 mL
